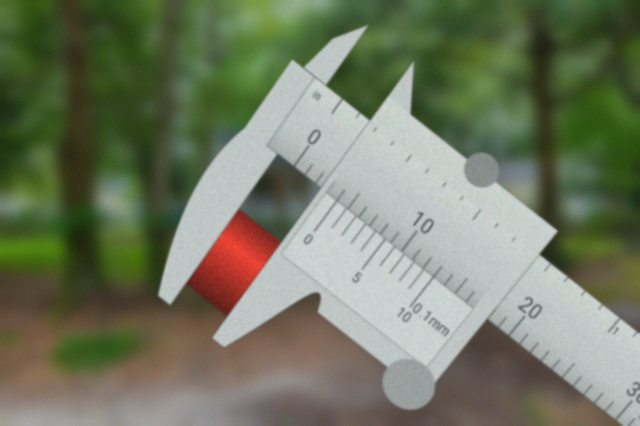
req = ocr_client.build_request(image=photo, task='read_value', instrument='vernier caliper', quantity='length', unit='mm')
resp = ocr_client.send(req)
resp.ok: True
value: 4.0 mm
